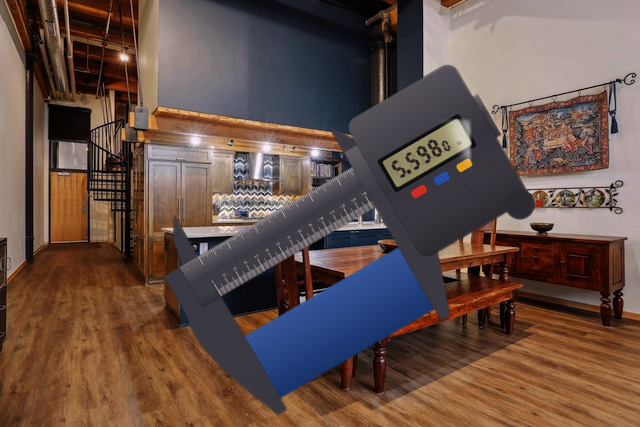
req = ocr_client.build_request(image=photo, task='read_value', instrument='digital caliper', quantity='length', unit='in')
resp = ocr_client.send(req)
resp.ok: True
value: 5.5980 in
